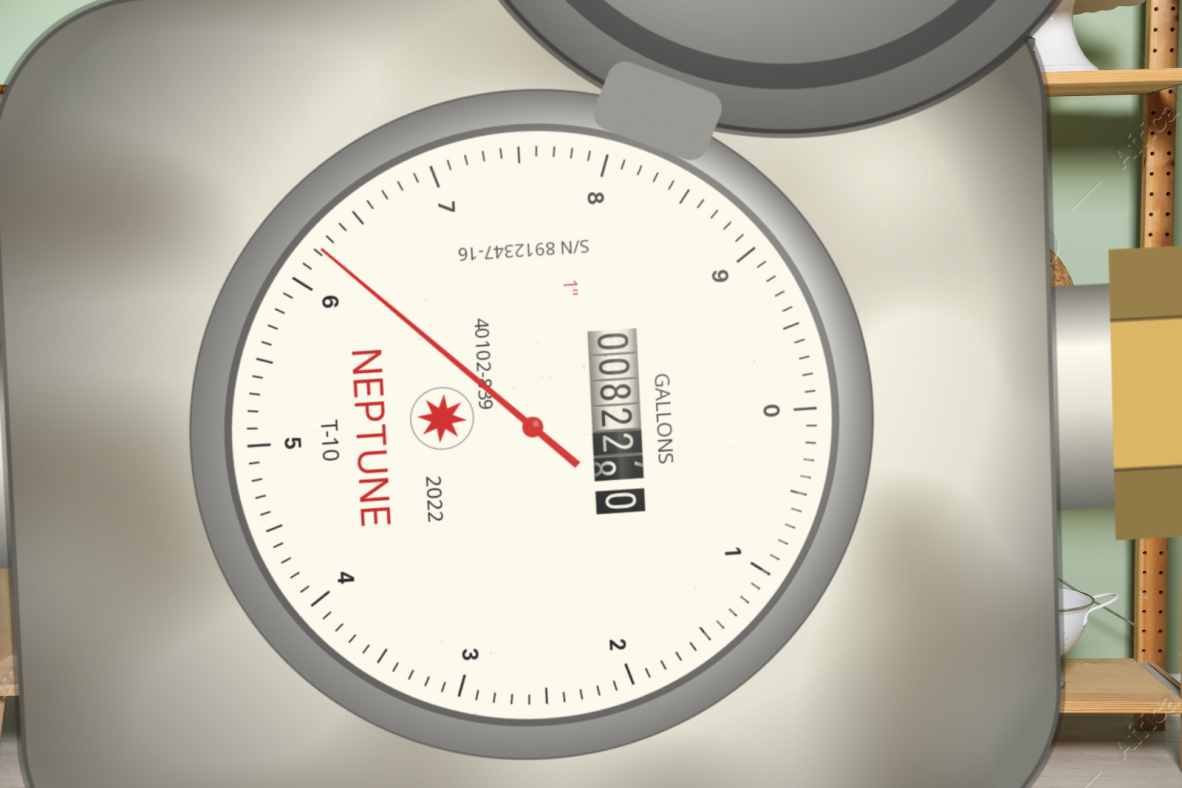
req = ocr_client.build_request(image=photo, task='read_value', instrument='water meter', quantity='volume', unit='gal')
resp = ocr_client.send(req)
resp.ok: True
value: 82276.2 gal
